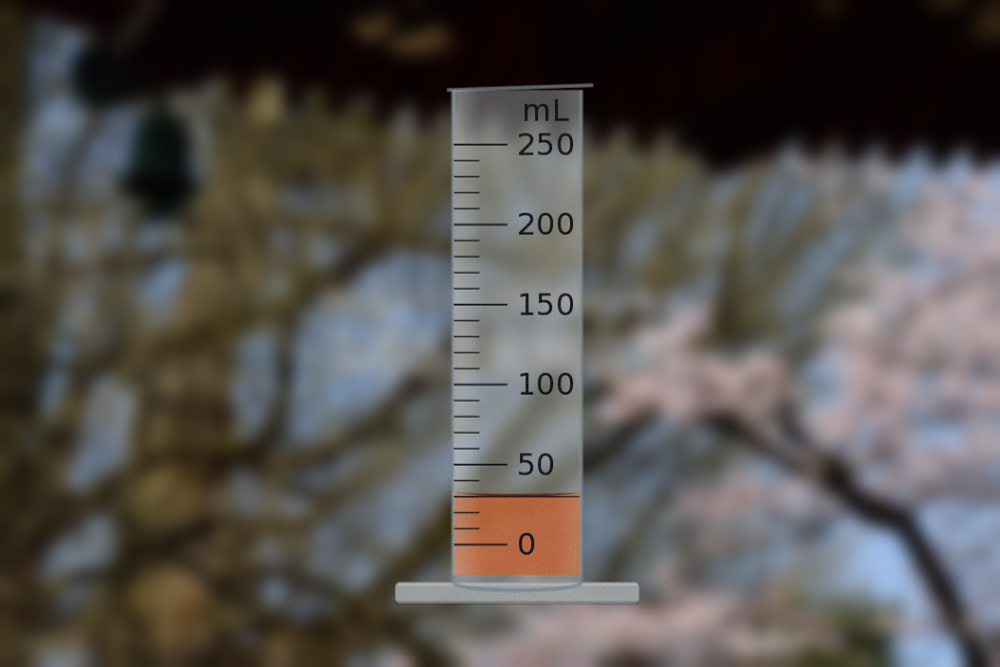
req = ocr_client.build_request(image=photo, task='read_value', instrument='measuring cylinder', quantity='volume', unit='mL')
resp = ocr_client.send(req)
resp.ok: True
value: 30 mL
